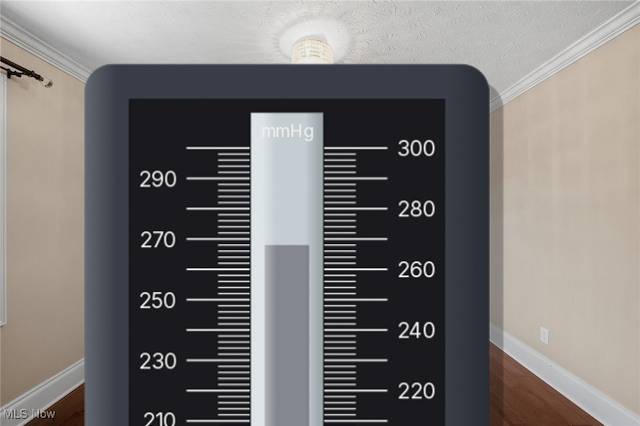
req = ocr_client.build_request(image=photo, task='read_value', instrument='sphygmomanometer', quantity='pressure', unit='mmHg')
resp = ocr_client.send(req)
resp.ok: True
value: 268 mmHg
